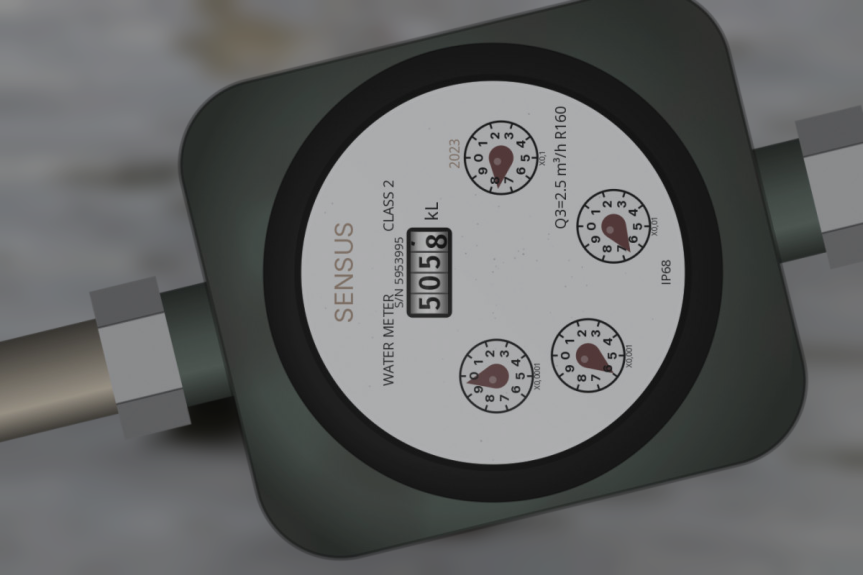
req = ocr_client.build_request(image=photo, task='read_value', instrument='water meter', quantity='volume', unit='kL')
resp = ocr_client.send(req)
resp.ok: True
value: 5057.7659 kL
